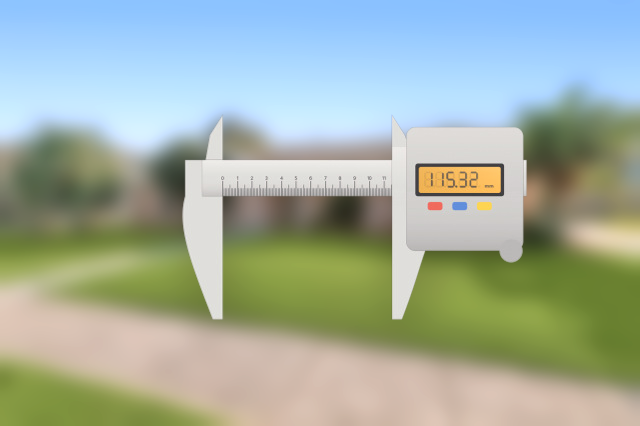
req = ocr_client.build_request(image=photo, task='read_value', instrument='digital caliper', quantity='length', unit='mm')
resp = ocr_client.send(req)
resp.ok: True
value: 115.32 mm
